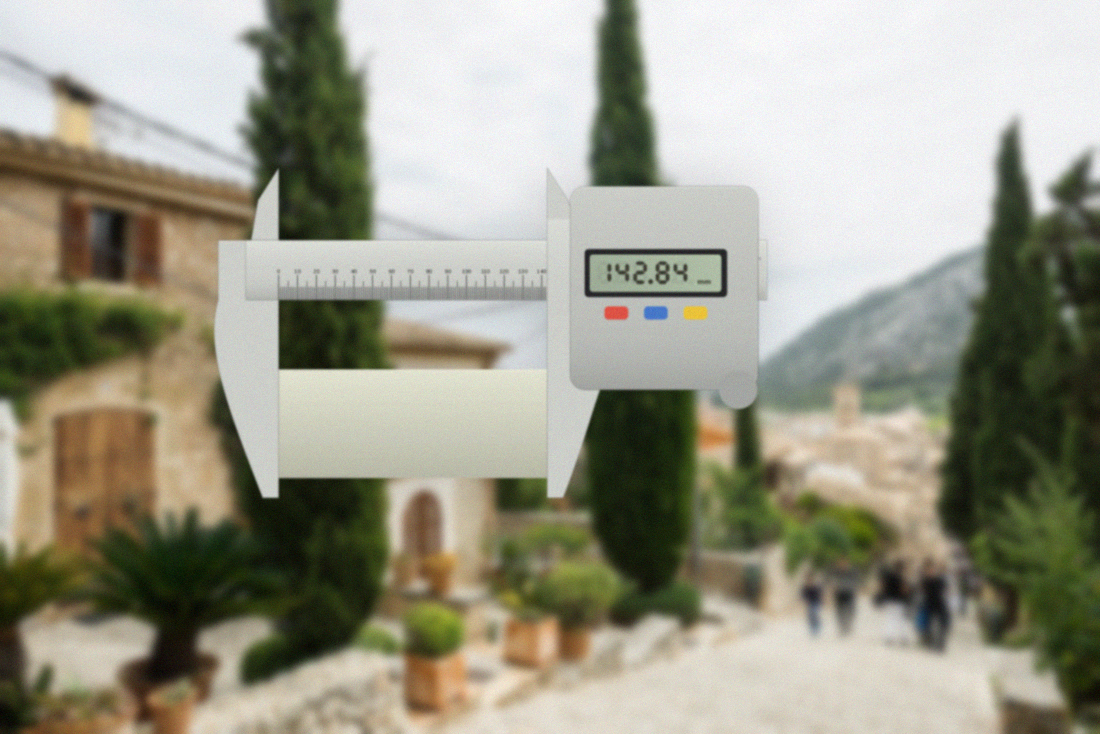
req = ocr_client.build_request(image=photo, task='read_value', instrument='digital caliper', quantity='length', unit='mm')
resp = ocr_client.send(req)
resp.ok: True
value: 142.84 mm
